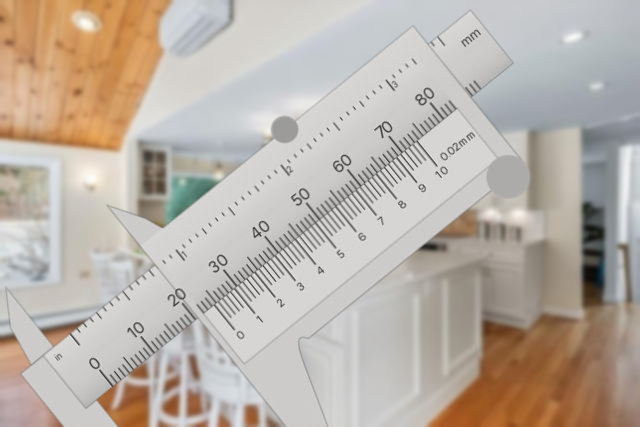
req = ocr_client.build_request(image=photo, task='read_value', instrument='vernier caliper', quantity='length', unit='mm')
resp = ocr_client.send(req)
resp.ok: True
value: 24.5 mm
